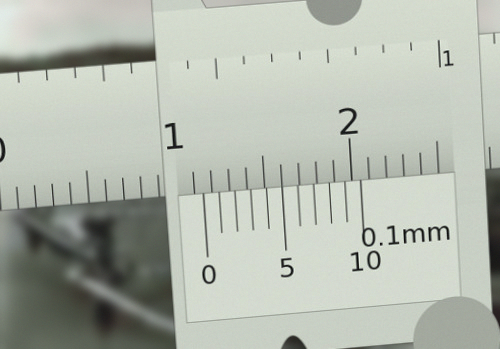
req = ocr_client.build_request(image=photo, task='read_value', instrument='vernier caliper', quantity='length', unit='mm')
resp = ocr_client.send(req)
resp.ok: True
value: 11.5 mm
